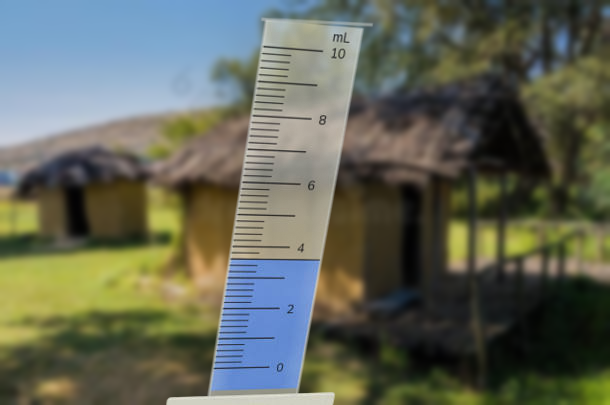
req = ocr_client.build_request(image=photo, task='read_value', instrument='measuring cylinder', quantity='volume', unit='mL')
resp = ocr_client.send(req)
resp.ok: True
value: 3.6 mL
